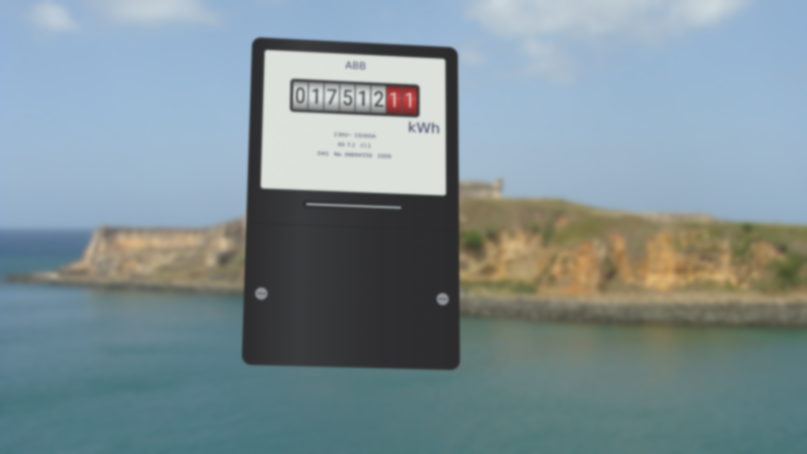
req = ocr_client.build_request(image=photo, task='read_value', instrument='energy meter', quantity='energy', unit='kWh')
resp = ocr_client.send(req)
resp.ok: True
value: 17512.11 kWh
